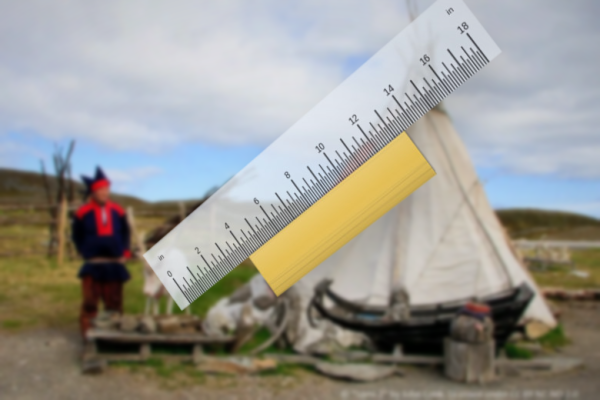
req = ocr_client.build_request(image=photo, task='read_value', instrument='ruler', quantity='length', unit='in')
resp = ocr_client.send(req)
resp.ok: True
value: 9.5 in
